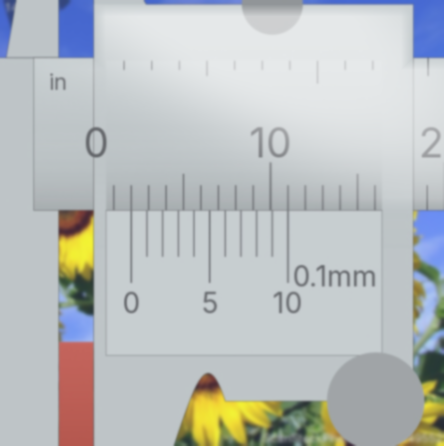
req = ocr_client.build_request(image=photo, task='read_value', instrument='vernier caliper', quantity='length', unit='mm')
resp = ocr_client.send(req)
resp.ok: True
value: 2.0 mm
